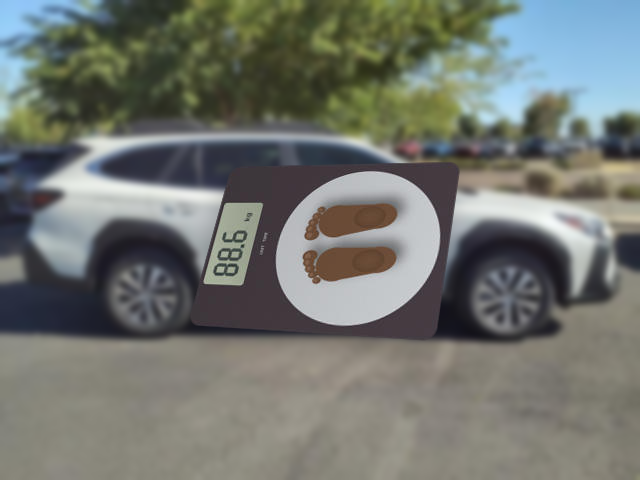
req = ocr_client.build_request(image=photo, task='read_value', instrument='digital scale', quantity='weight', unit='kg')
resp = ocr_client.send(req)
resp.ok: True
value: 88.6 kg
